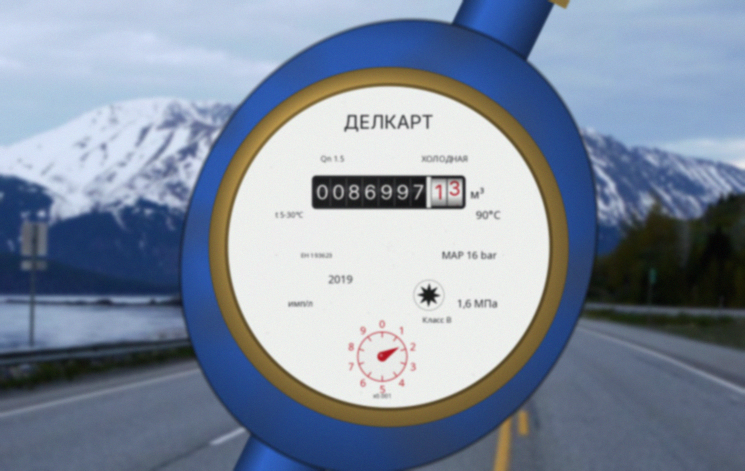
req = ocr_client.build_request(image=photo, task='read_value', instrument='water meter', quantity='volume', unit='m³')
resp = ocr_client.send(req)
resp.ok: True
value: 86997.131 m³
